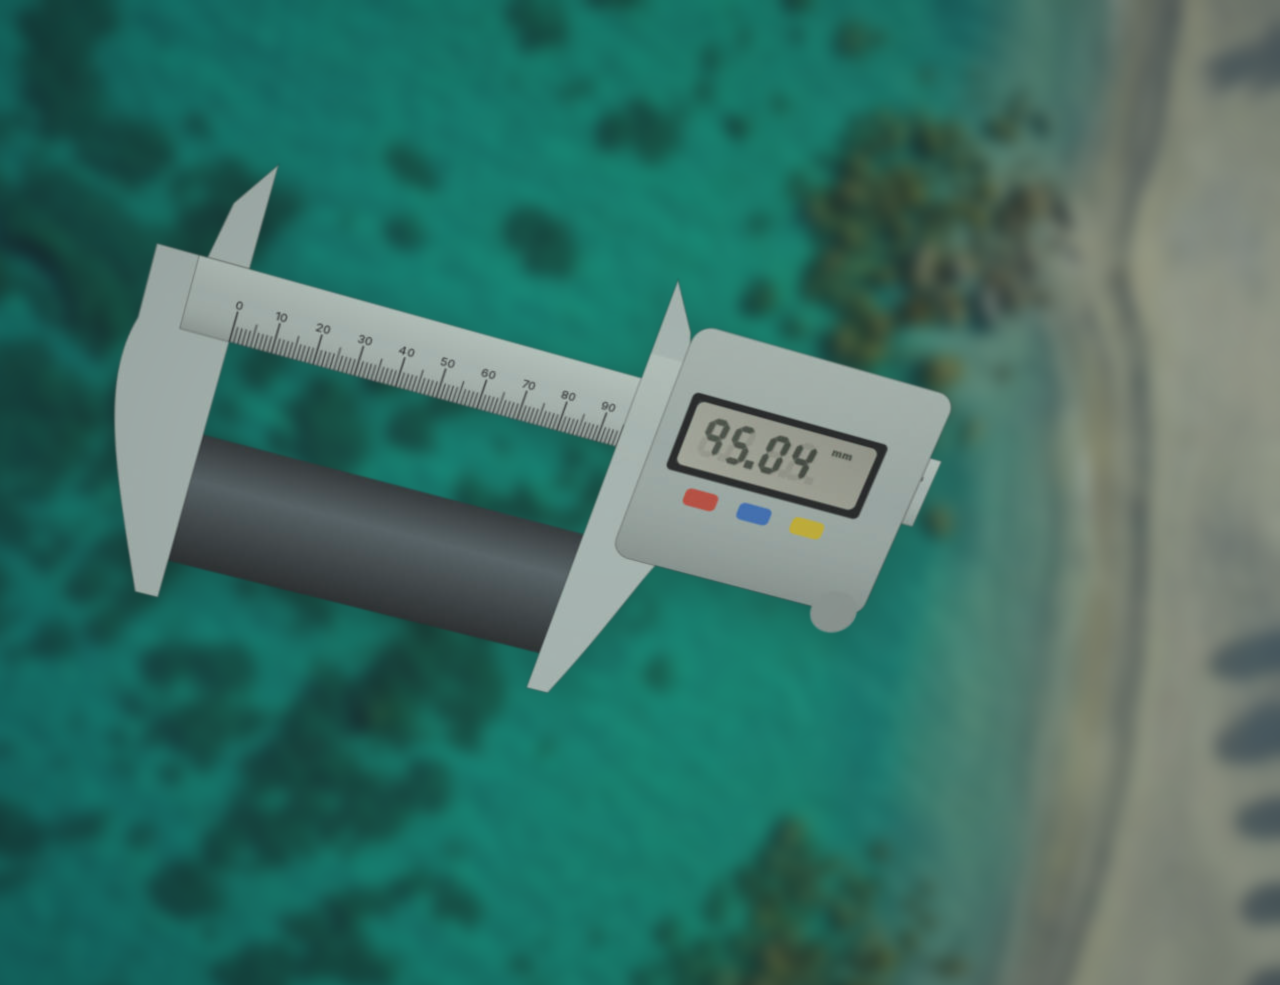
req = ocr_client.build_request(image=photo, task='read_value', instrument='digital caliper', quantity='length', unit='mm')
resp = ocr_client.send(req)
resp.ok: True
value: 95.04 mm
